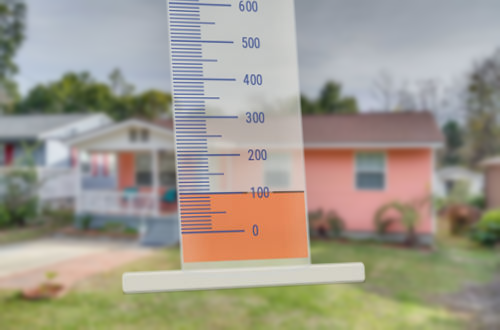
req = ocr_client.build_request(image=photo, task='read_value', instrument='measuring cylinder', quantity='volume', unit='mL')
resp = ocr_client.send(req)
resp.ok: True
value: 100 mL
